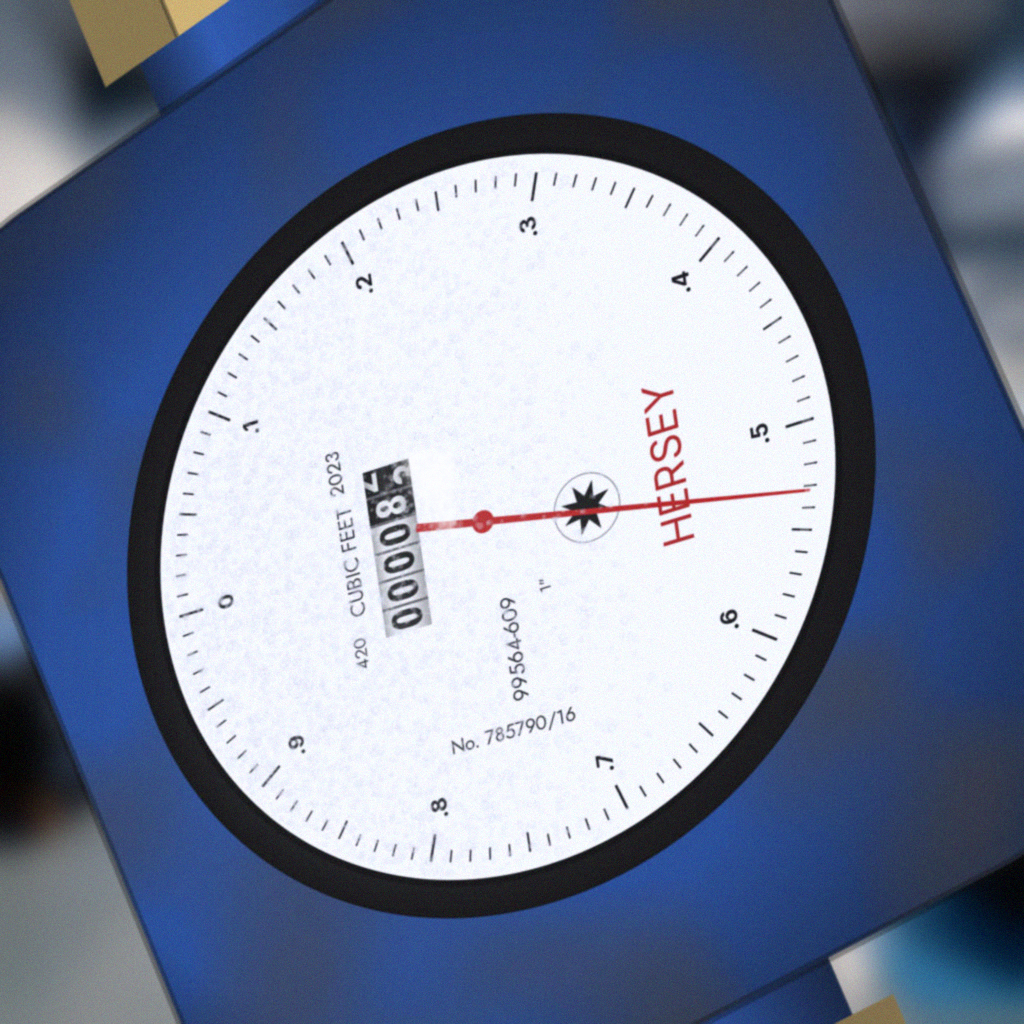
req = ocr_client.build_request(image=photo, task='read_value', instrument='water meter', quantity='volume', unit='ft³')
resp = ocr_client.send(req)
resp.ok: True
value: 82.53 ft³
